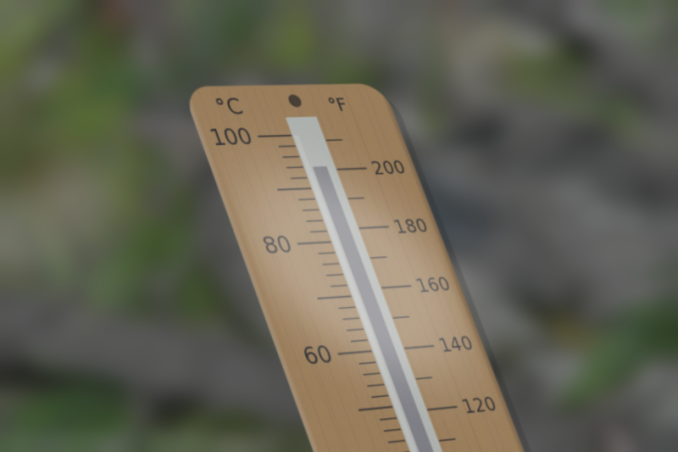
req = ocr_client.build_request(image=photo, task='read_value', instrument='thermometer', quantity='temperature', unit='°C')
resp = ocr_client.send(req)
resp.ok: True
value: 94 °C
